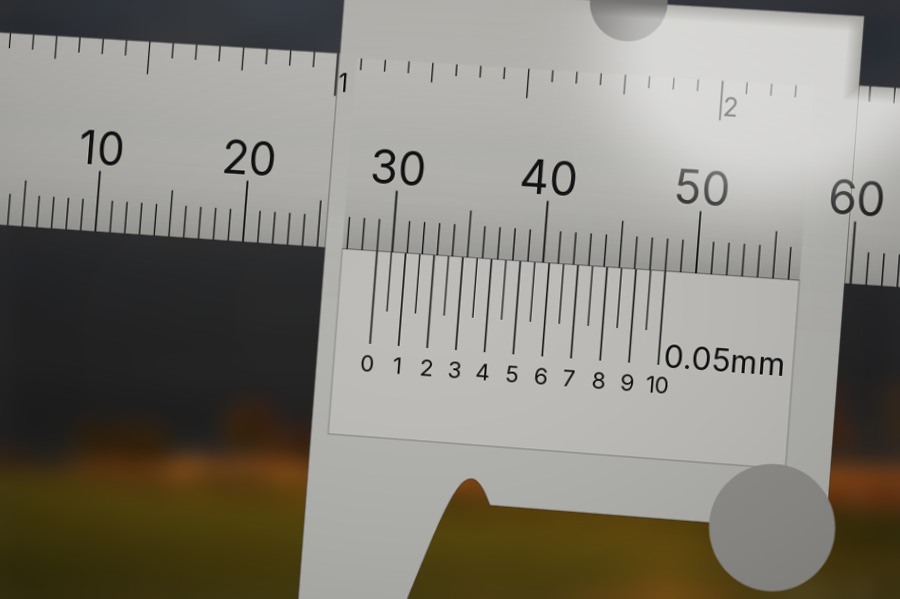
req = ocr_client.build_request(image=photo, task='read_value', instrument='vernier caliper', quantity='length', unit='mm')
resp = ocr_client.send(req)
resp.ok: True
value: 29.0 mm
